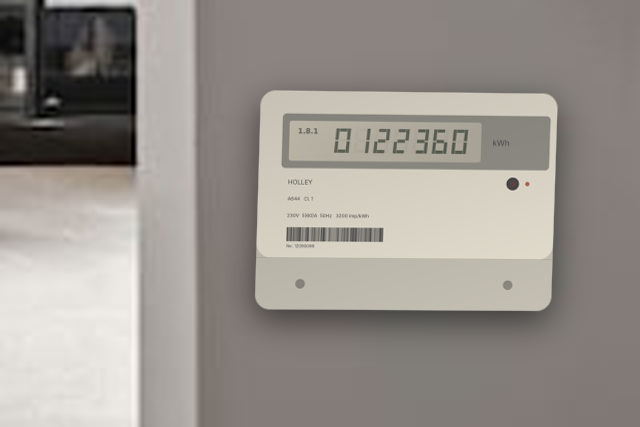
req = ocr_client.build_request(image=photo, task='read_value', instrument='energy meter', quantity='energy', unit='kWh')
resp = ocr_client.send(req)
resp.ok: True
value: 122360 kWh
